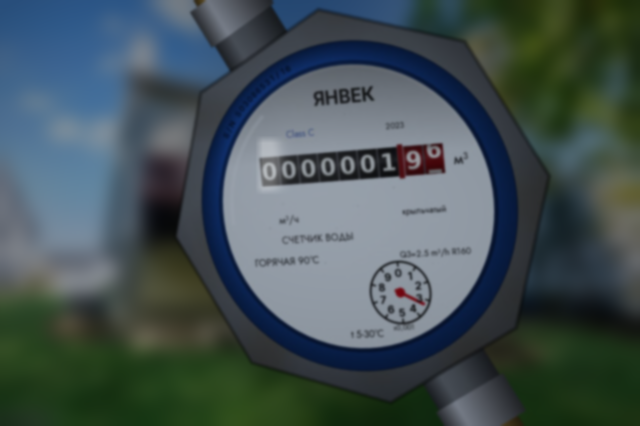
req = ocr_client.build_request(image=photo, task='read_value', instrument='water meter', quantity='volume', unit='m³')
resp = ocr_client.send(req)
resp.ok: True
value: 1.963 m³
